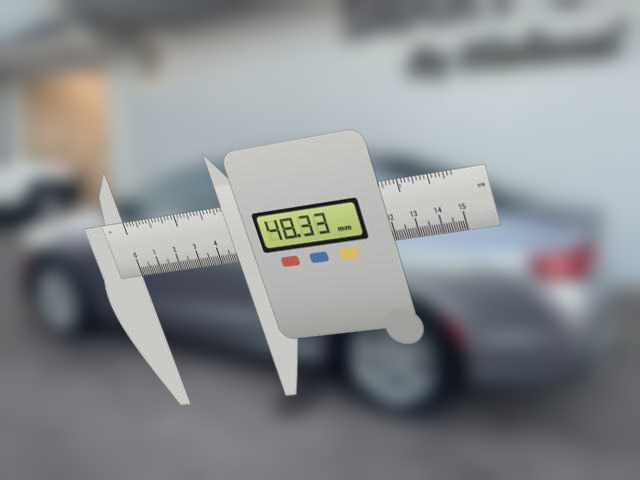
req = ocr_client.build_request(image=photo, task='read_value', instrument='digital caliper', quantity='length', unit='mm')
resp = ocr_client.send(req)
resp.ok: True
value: 48.33 mm
